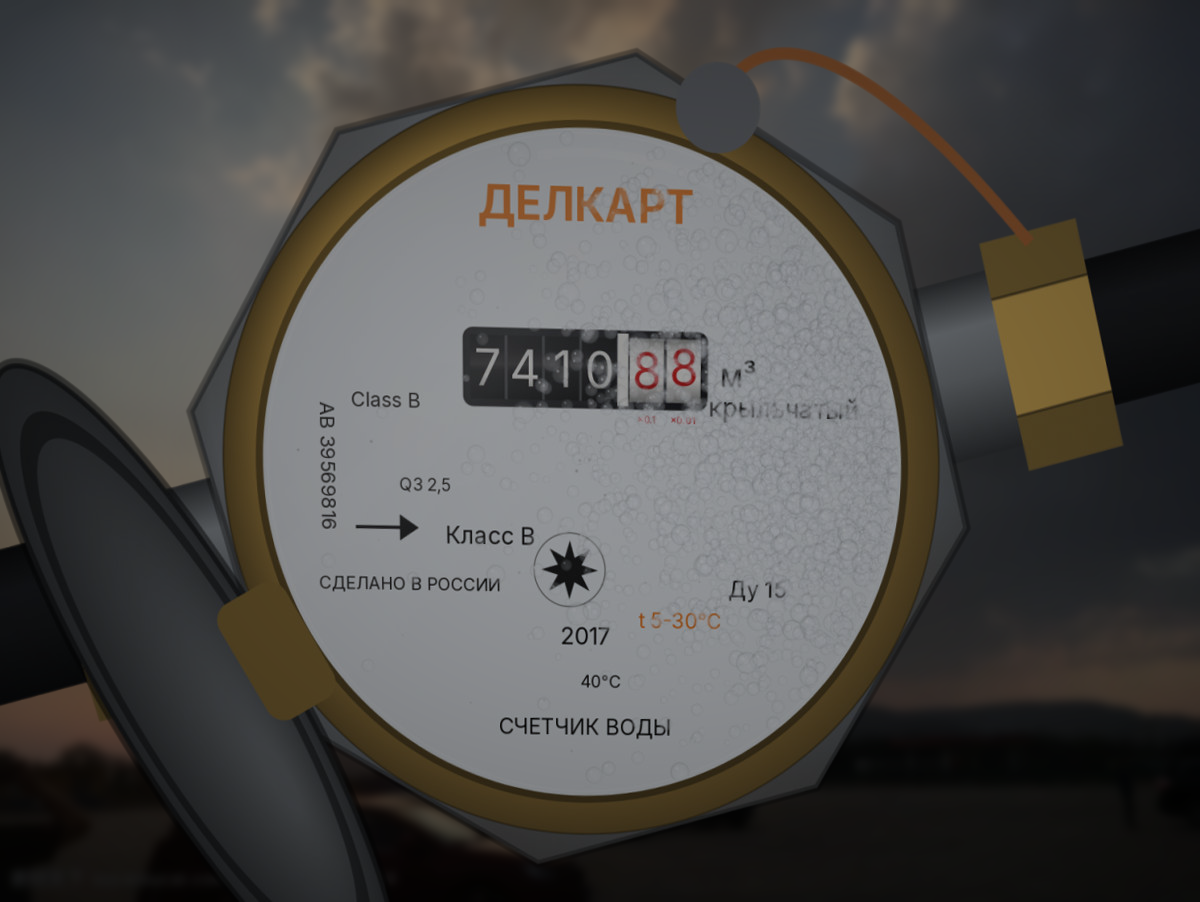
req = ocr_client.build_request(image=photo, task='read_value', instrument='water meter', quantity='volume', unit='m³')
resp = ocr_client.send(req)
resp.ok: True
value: 7410.88 m³
